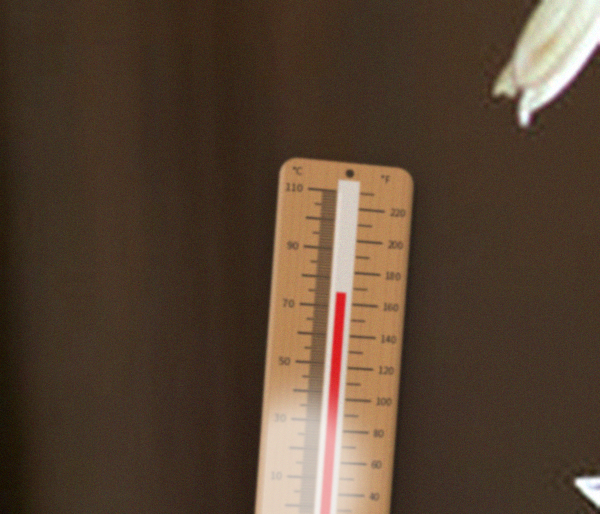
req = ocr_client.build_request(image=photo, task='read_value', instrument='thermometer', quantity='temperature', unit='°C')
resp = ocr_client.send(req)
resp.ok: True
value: 75 °C
